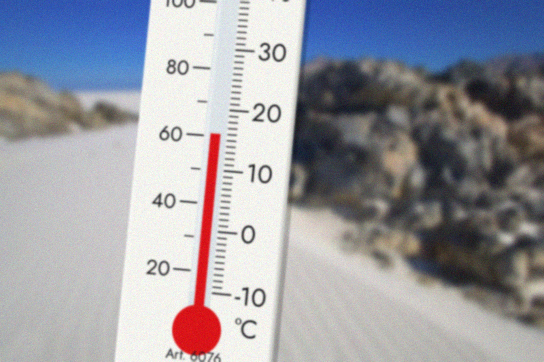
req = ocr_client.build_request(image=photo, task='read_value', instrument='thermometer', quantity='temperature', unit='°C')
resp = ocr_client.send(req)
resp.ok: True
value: 16 °C
